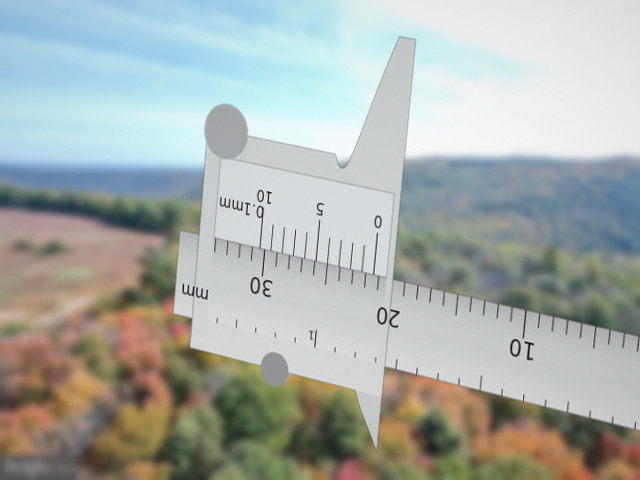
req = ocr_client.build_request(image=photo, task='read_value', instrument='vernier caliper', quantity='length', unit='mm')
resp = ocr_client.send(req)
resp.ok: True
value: 21.4 mm
